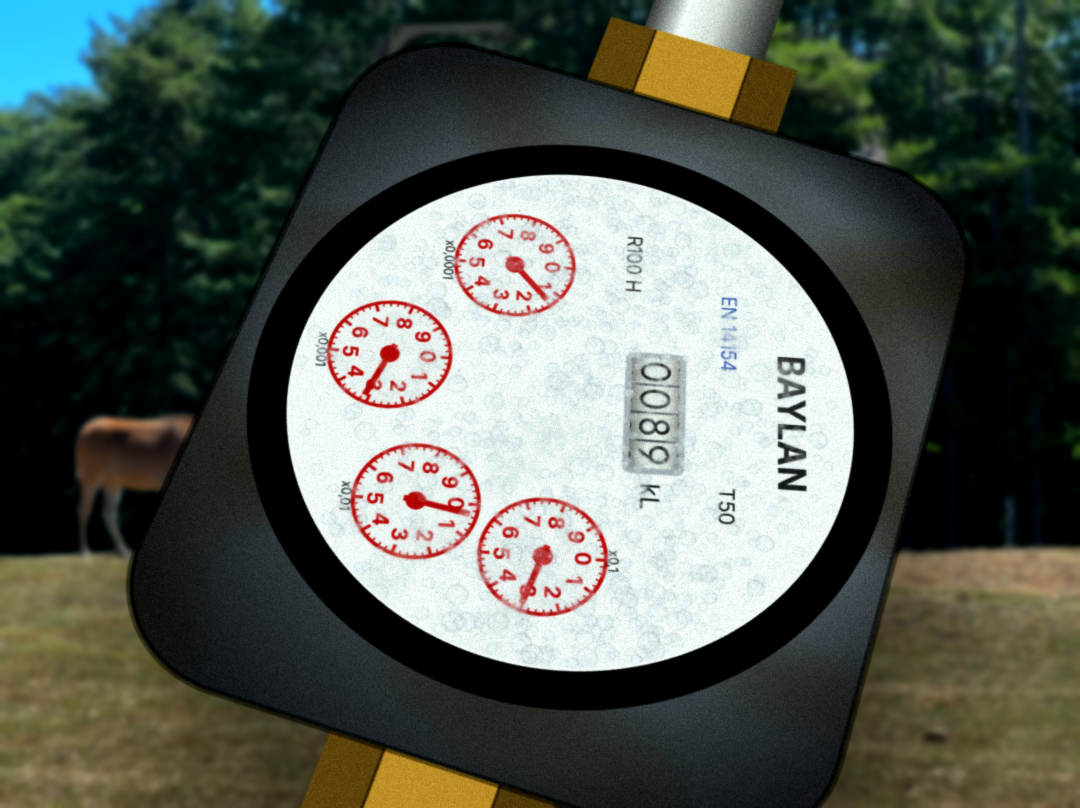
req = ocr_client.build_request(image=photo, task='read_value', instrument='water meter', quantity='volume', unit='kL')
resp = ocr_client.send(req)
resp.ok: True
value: 89.3031 kL
